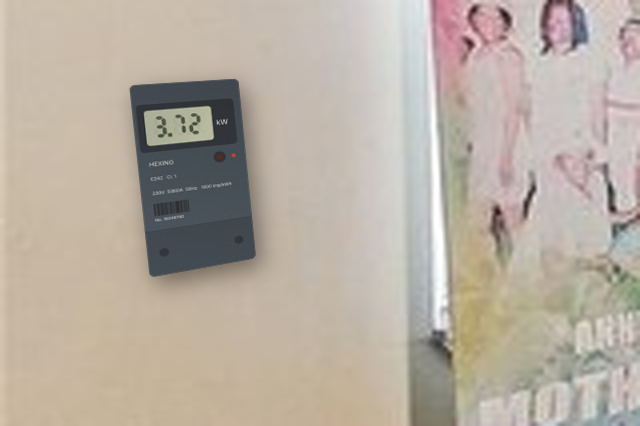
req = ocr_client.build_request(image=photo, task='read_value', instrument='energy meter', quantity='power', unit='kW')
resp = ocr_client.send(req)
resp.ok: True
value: 3.72 kW
